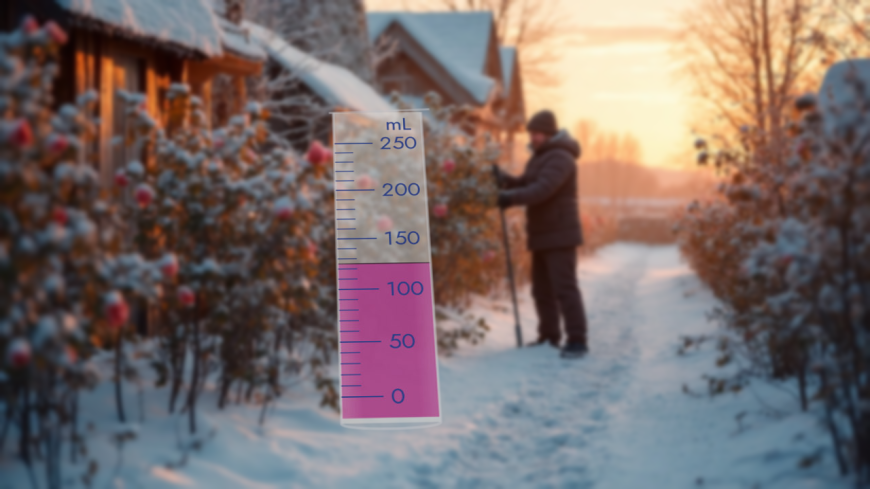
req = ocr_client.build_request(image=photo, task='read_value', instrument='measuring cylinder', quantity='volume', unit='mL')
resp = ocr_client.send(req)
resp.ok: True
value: 125 mL
